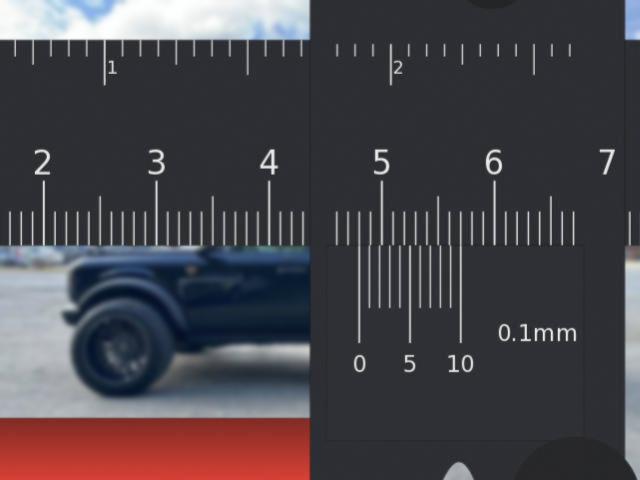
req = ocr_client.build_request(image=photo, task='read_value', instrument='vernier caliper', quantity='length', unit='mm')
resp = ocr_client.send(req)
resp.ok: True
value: 48.0 mm
